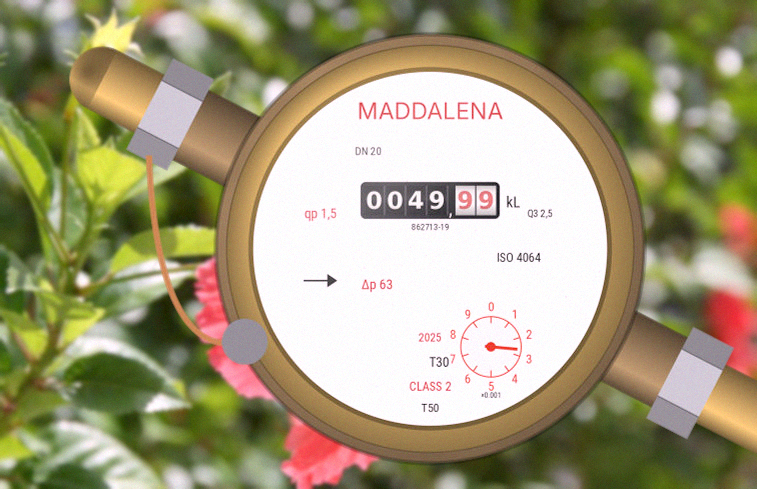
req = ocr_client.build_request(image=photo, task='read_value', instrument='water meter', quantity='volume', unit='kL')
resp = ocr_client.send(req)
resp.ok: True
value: 49.992 kL
